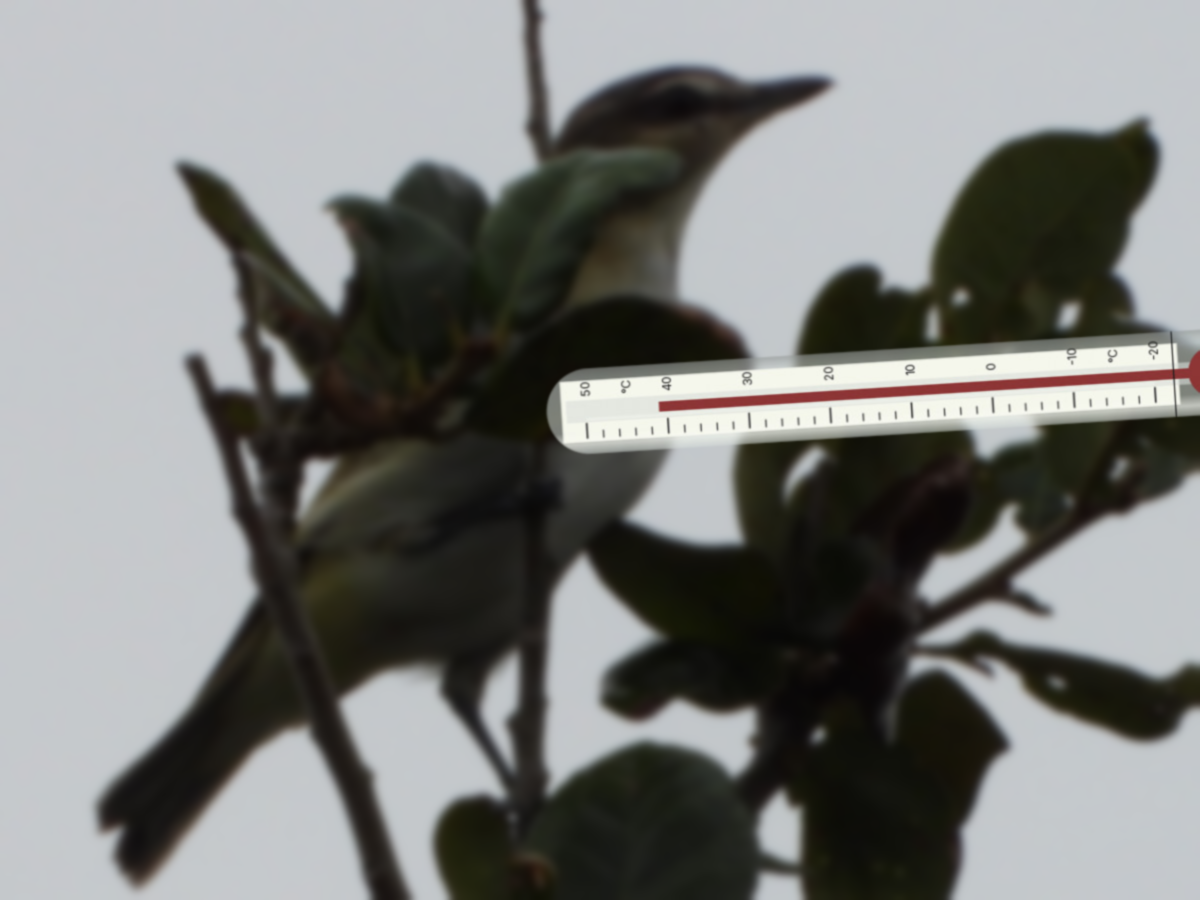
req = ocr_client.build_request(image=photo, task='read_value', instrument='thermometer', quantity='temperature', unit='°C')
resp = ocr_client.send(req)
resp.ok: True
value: 41 °C
